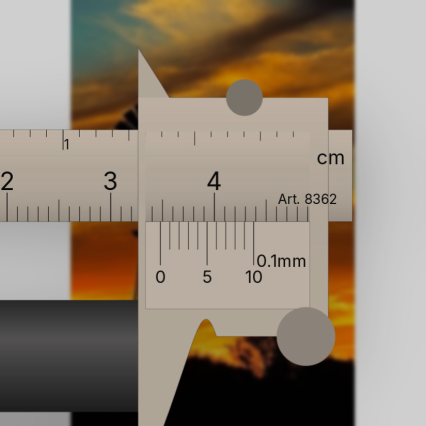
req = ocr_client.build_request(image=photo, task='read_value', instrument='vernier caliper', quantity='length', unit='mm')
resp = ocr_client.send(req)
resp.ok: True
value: 34.8 mm
